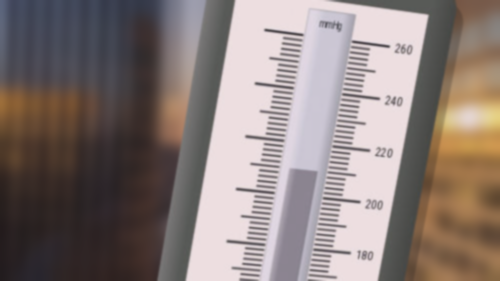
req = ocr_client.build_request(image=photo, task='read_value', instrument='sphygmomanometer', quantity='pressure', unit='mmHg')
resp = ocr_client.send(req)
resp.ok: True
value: 210 mmHg
